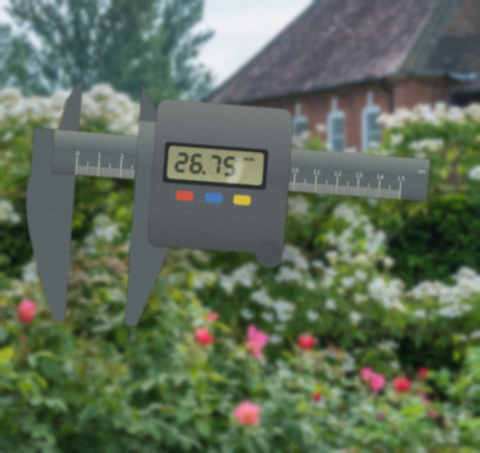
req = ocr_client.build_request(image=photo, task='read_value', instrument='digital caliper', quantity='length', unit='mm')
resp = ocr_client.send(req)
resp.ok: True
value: 26.75 mm
